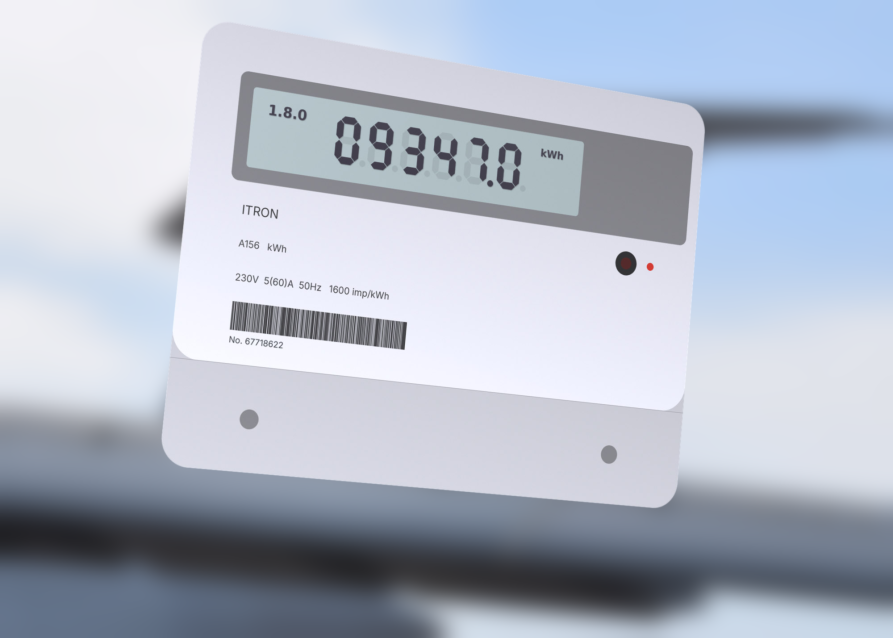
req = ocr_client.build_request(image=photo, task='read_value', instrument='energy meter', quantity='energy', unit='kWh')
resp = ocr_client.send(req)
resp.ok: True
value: 9347.0 kWh
